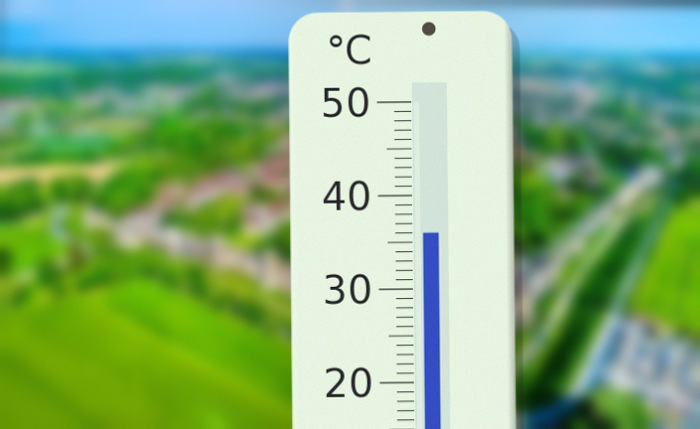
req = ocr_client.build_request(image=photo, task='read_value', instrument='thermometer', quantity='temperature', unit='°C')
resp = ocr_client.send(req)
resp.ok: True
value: 36 °C
